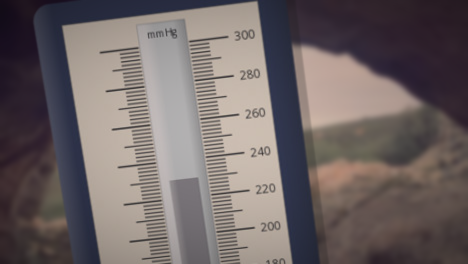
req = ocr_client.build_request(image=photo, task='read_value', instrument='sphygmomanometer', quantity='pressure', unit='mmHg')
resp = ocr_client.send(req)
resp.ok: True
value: 230 mmHg
